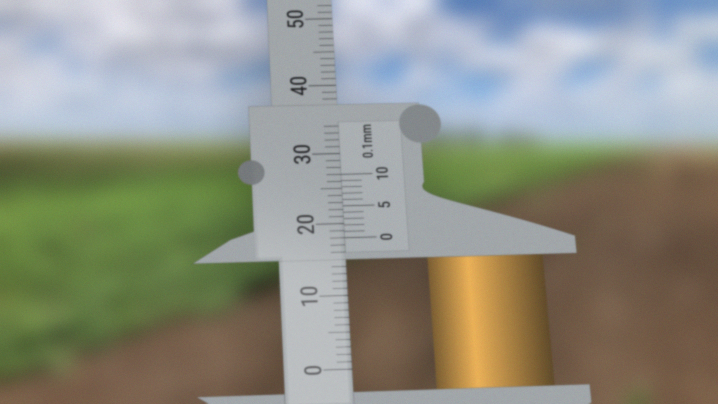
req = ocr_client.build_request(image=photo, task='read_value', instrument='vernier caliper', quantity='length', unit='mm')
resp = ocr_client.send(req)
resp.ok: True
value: 18.0 mm
